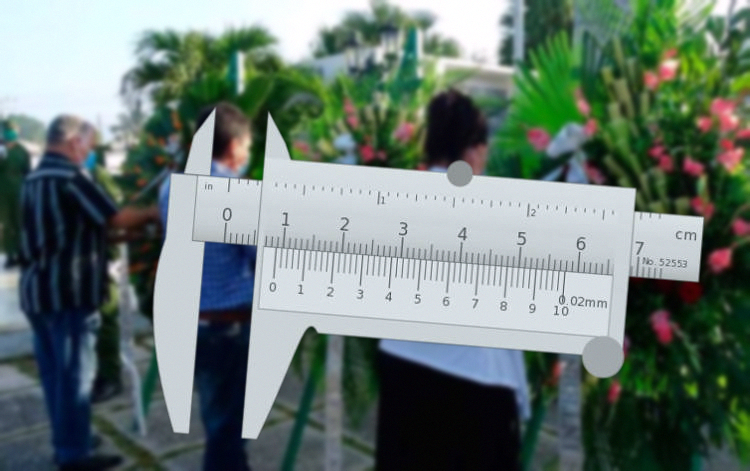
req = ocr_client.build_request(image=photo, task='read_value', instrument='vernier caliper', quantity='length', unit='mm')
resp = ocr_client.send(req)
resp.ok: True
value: 8.8 mm
